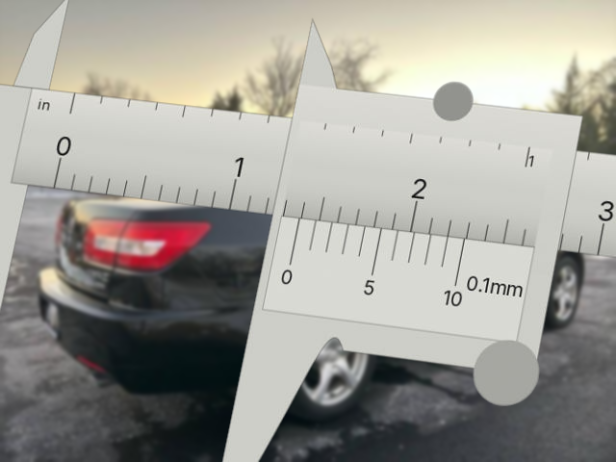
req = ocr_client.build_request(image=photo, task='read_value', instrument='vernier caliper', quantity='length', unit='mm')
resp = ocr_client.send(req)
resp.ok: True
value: 13.9 mm
